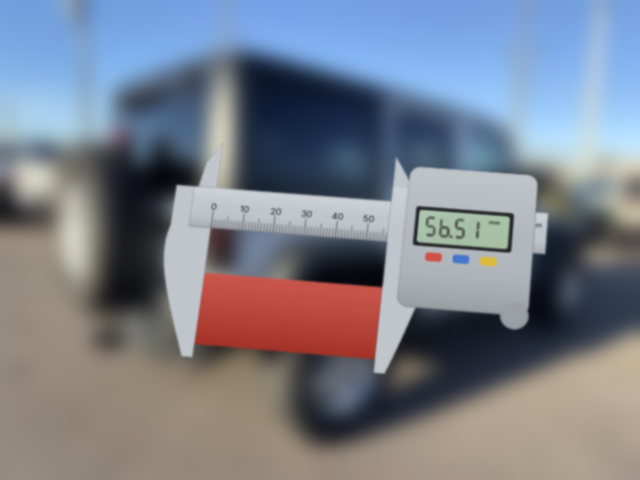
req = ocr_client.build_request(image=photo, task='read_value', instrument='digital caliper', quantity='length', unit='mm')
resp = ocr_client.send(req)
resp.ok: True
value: 56.51 mm
